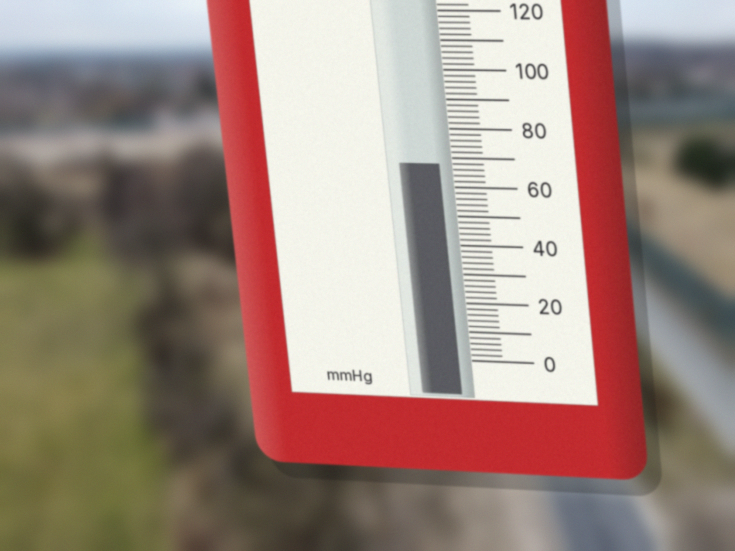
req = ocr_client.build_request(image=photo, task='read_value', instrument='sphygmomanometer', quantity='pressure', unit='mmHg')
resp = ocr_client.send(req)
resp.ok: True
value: 68 mmHg
